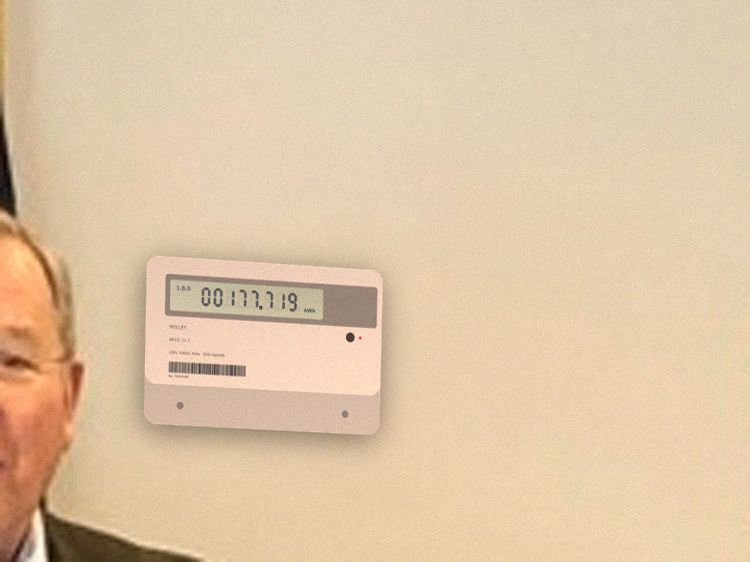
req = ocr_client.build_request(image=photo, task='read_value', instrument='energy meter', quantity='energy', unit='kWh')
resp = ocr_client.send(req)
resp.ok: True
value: 177.719 kWh
